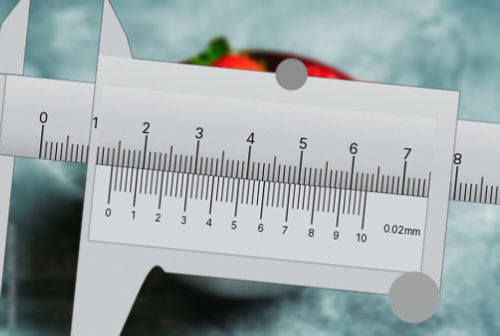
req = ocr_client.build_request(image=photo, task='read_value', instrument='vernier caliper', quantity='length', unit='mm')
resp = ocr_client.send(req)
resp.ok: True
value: 14.0 mm
